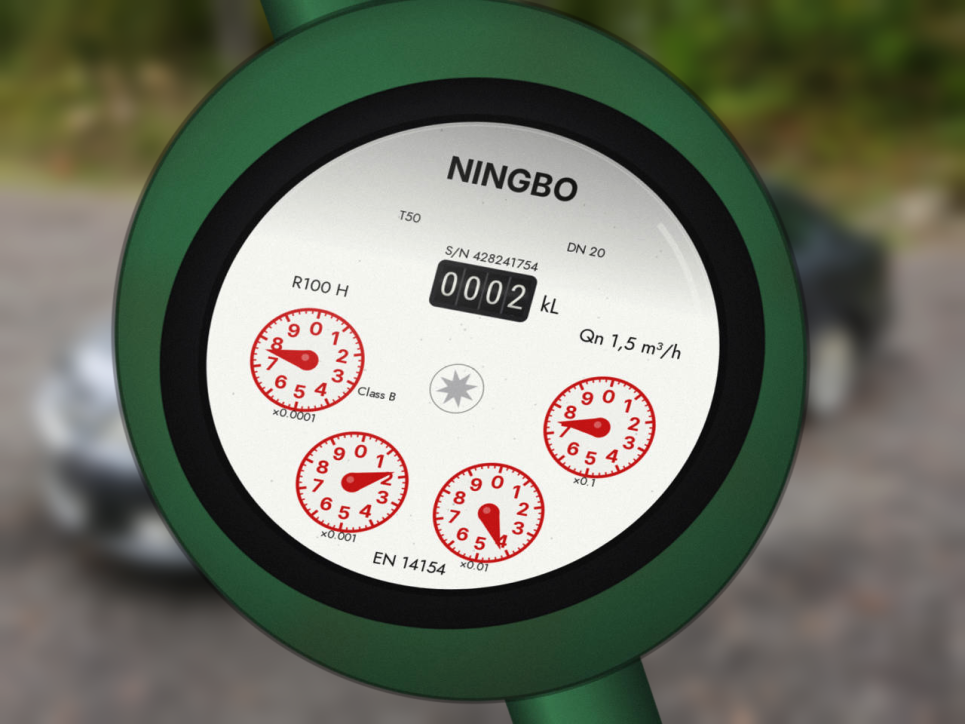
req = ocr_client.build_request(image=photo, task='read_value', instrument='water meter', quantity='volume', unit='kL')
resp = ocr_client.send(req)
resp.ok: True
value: 2.7417 kL
